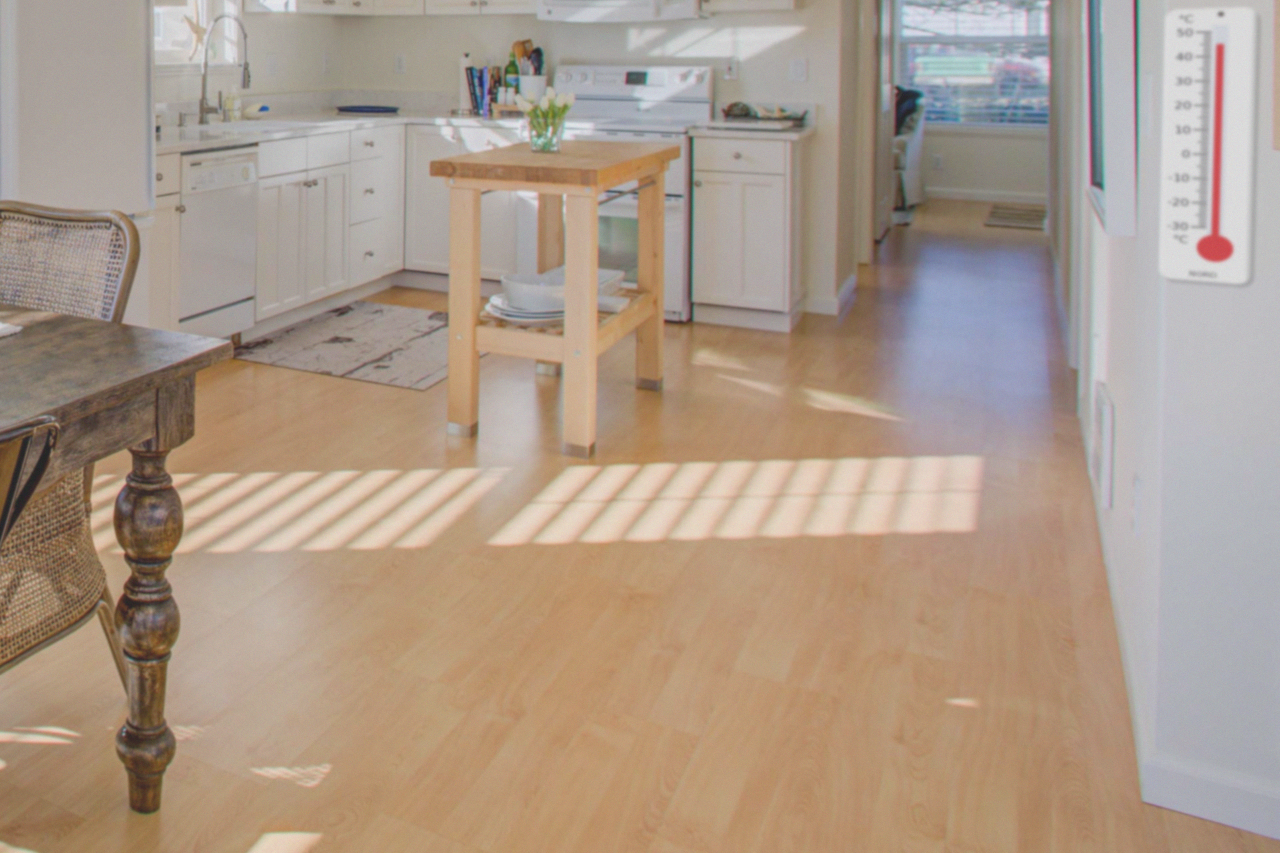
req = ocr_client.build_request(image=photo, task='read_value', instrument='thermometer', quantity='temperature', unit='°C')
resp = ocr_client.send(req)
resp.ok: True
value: 45 °C
